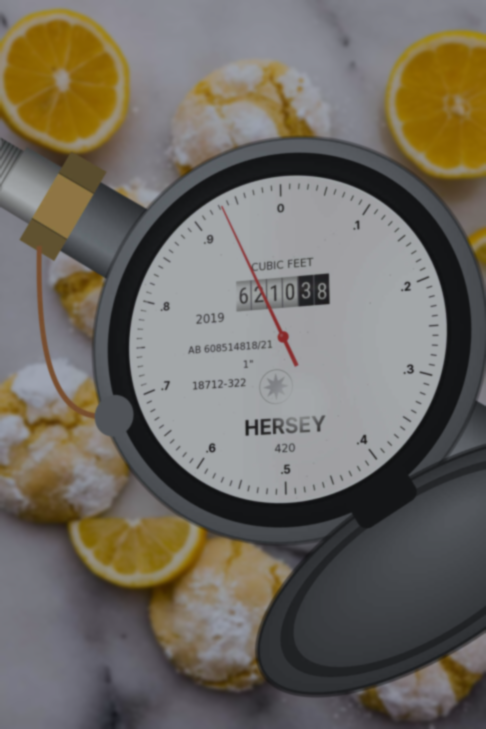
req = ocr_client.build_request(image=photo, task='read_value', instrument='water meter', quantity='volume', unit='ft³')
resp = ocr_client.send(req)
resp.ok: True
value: 621037.93 ft³
